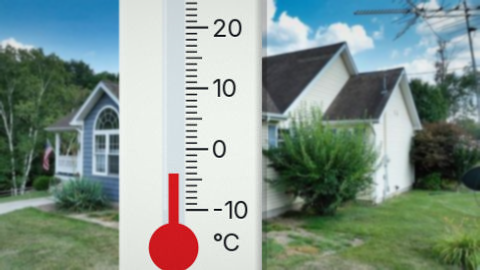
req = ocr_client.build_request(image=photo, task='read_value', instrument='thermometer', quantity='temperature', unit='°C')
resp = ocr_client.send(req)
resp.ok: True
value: -4 °C
